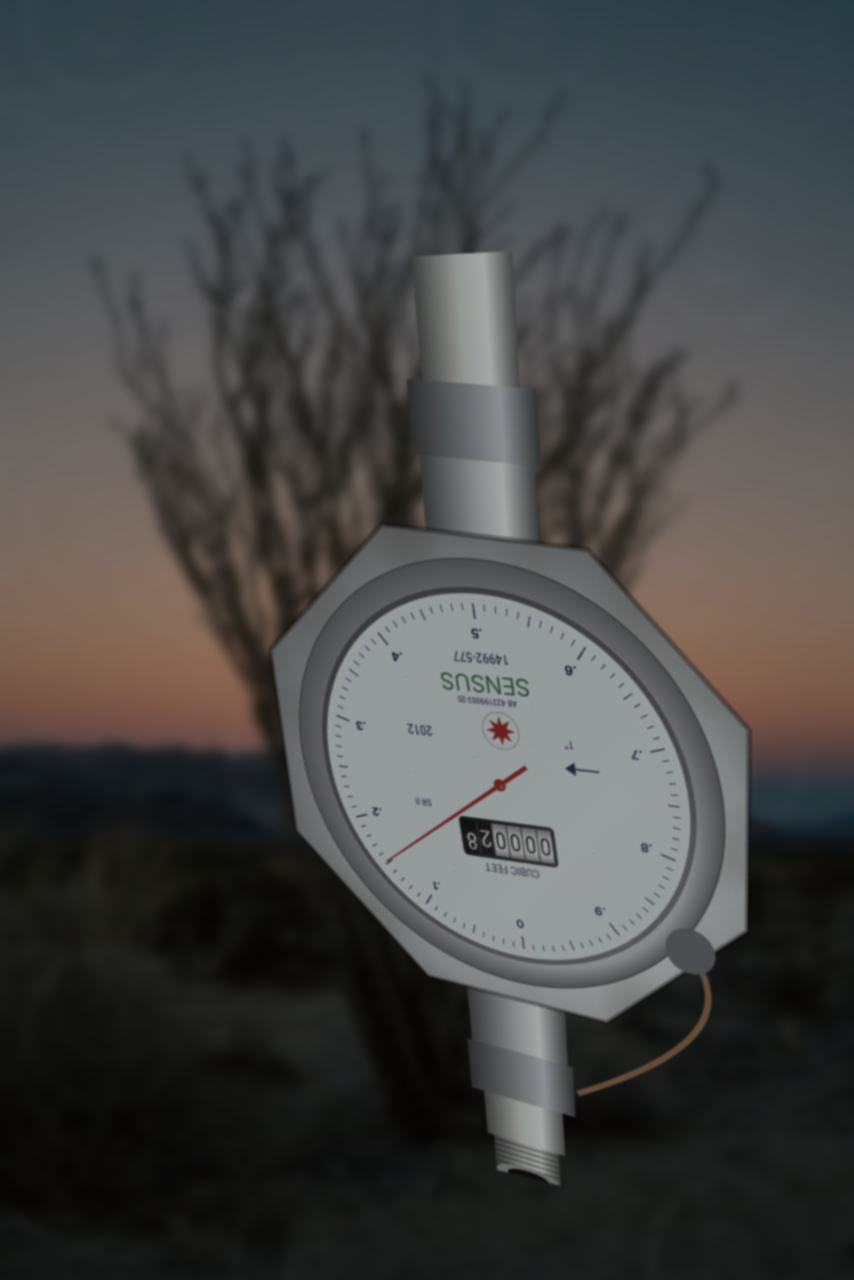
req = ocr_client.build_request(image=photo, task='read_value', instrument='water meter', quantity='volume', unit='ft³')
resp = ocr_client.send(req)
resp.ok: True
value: 28.15 ft³
